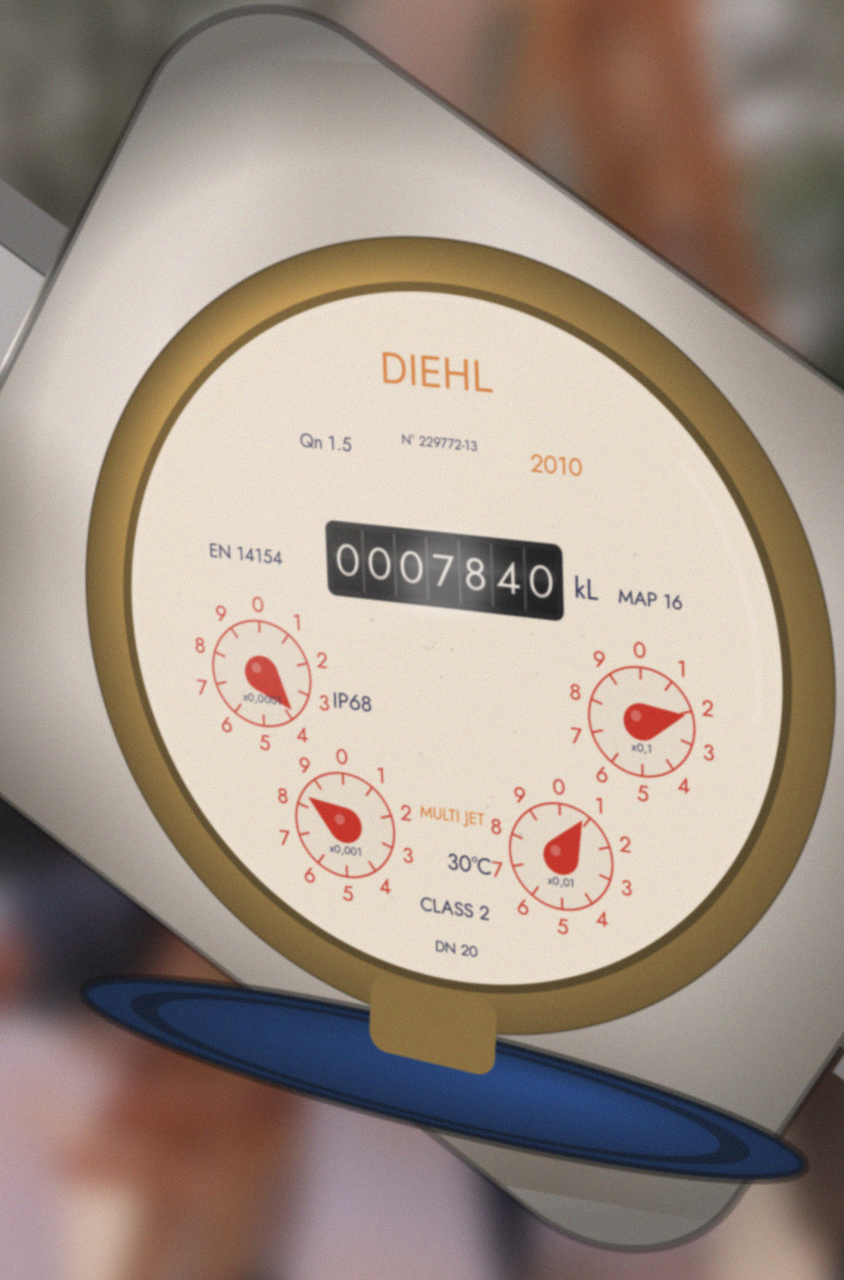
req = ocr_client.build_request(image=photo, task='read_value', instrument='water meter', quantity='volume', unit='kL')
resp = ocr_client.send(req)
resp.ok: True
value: 7840.2083 kL
